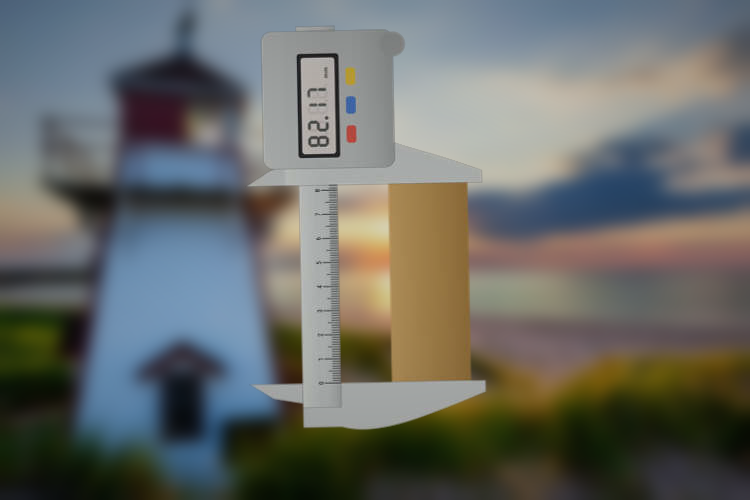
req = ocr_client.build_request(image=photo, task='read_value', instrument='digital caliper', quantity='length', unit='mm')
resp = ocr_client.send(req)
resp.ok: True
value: 82.17 mm
